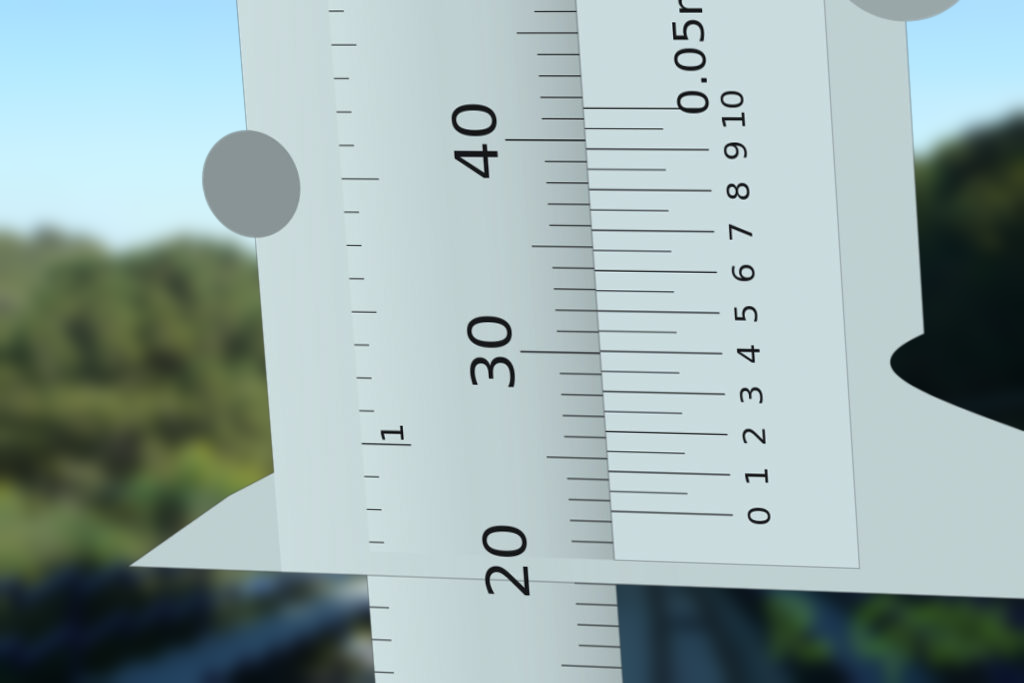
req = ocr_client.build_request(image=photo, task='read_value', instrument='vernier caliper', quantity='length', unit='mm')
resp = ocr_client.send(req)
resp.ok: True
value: 22.5 mm
